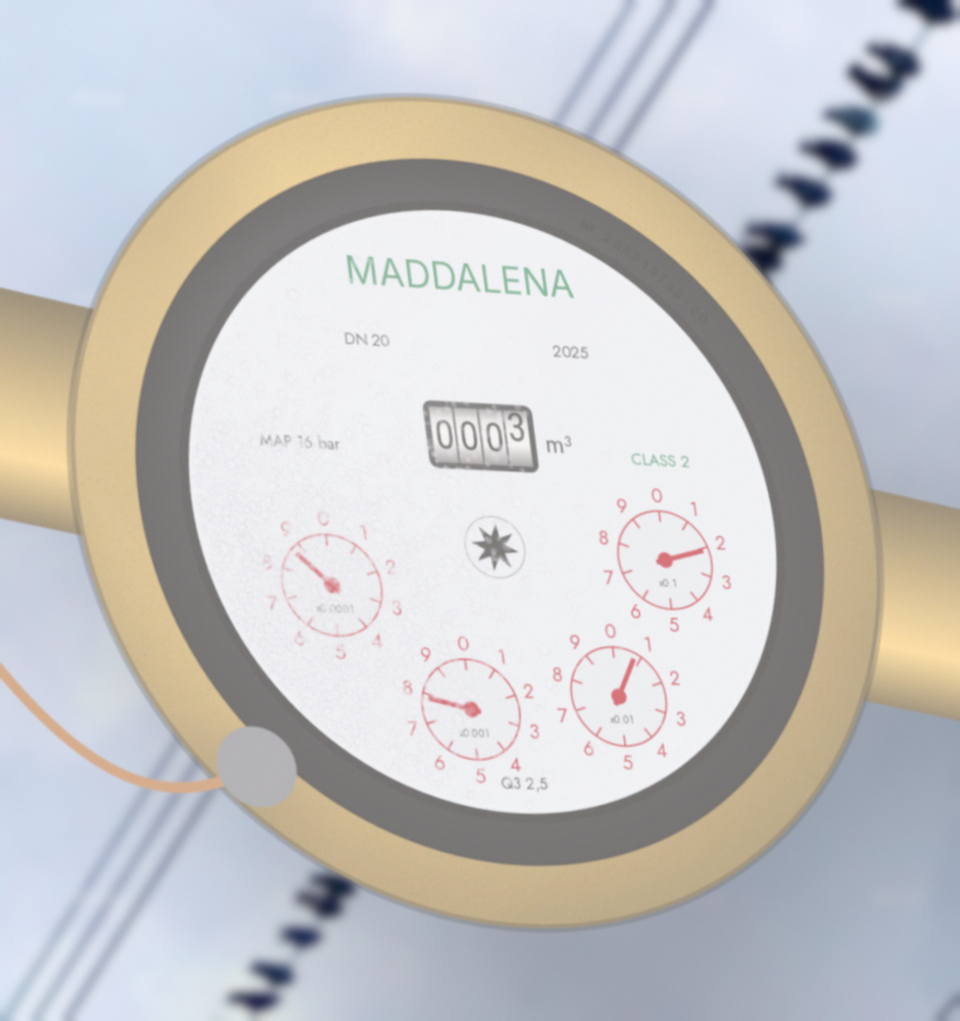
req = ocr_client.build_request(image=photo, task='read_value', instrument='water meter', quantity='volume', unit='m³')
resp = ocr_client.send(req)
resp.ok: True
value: 3.2078 m³
